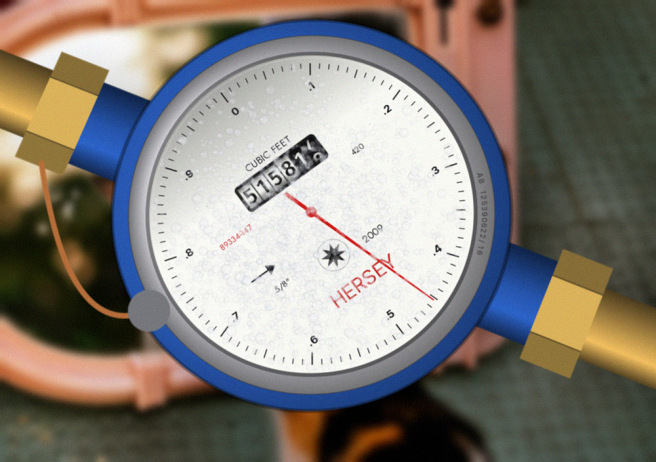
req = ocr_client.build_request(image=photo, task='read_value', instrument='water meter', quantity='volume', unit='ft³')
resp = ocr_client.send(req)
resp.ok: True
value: 515817.45 ft³
